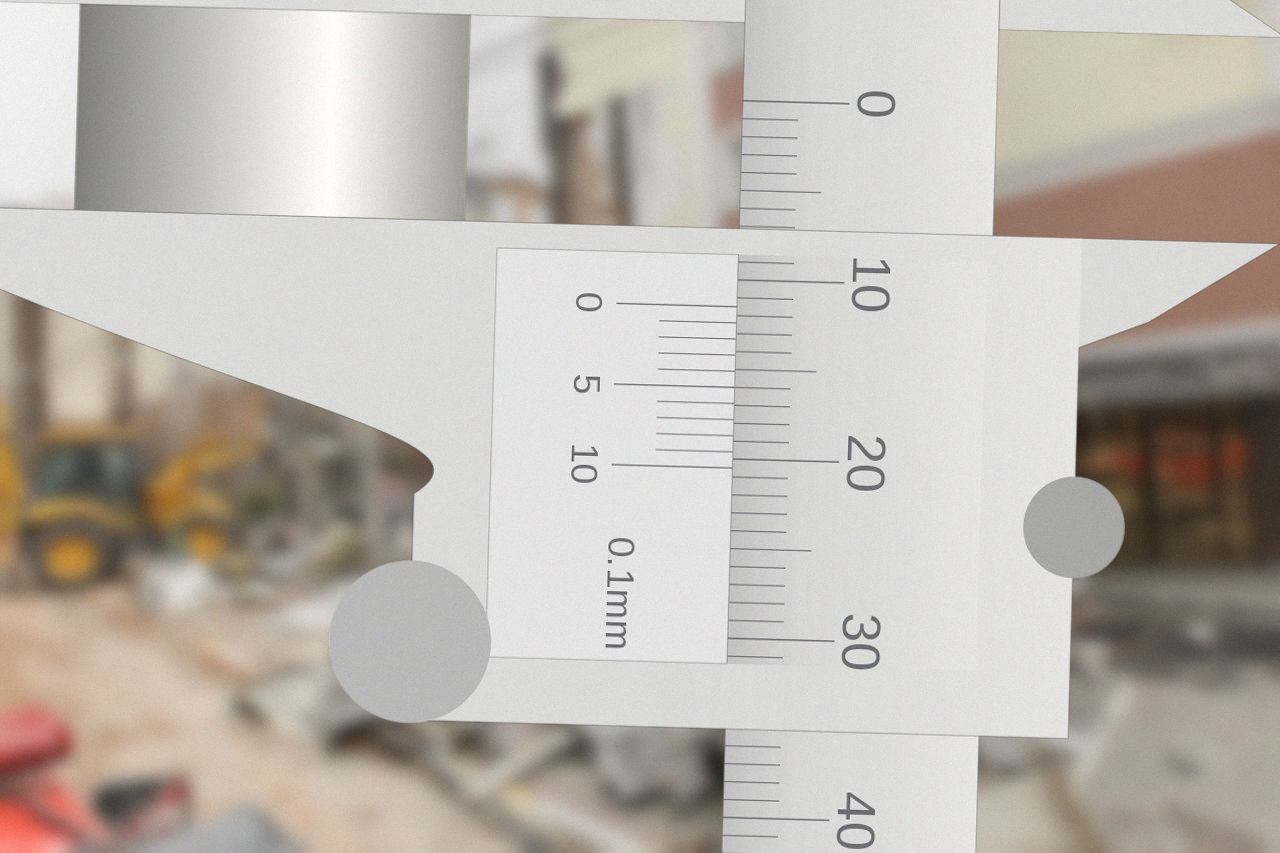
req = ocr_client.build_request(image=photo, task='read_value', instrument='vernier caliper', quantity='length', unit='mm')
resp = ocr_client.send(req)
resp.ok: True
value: 11.5 mm
